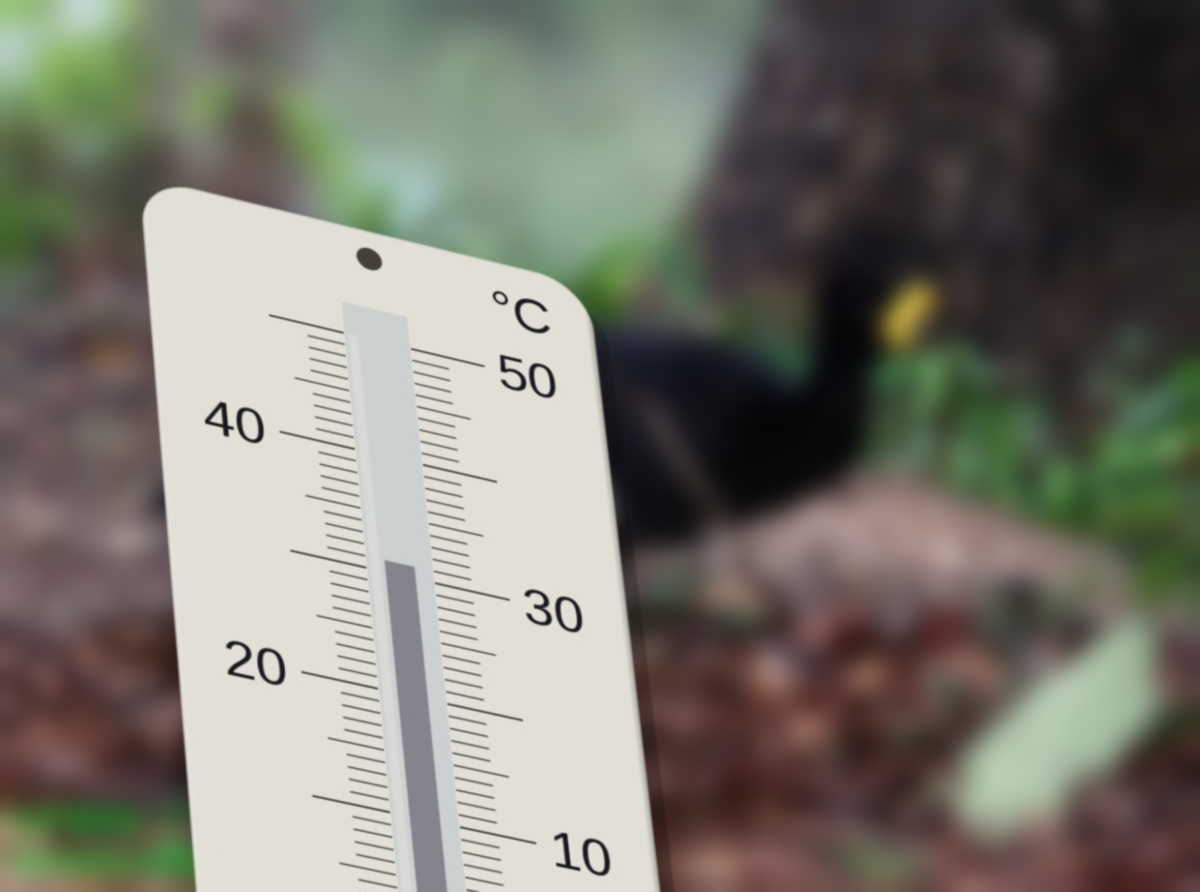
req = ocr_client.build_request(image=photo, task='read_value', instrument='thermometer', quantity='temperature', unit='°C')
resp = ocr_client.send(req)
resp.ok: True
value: 31 °C
